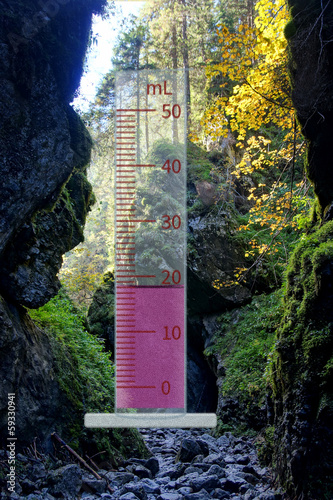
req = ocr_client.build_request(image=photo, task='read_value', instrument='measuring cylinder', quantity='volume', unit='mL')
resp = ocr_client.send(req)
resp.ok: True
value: 18 mL
